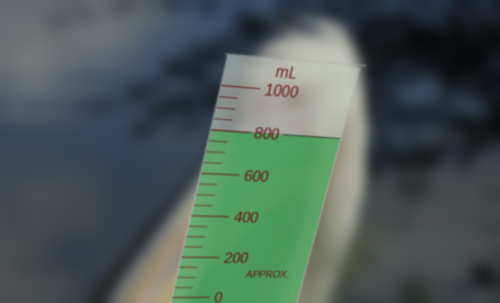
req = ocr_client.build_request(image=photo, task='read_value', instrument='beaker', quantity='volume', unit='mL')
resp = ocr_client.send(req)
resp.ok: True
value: 800 mL
